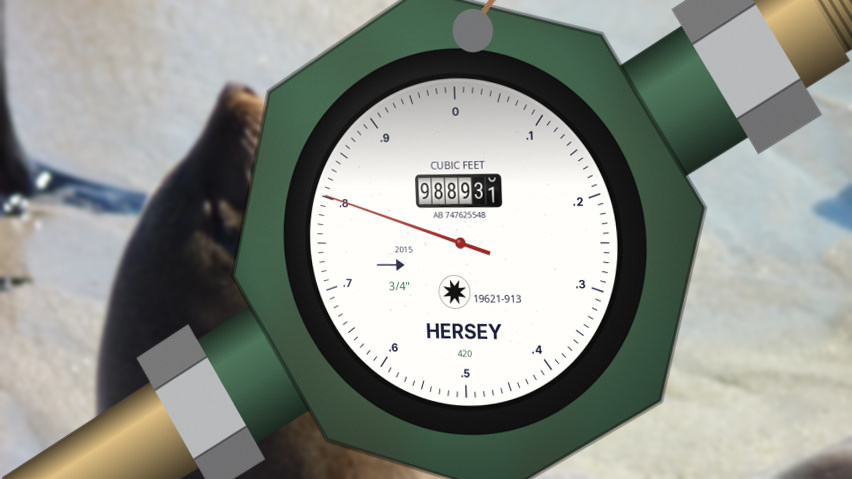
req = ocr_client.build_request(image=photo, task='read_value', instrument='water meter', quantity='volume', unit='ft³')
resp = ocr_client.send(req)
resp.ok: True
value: 988930.80 ft³
